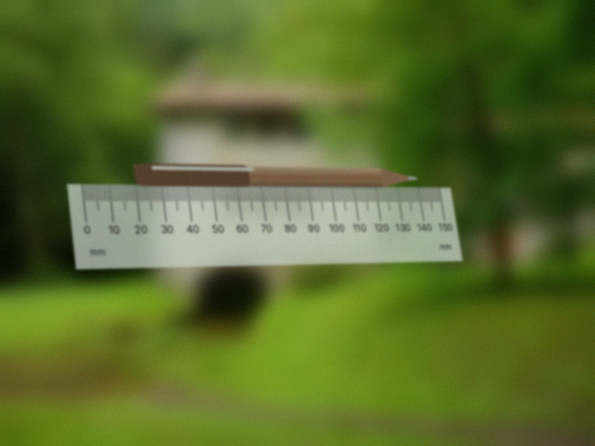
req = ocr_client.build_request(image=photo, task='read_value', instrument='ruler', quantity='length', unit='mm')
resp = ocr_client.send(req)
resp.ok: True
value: 120 mm
